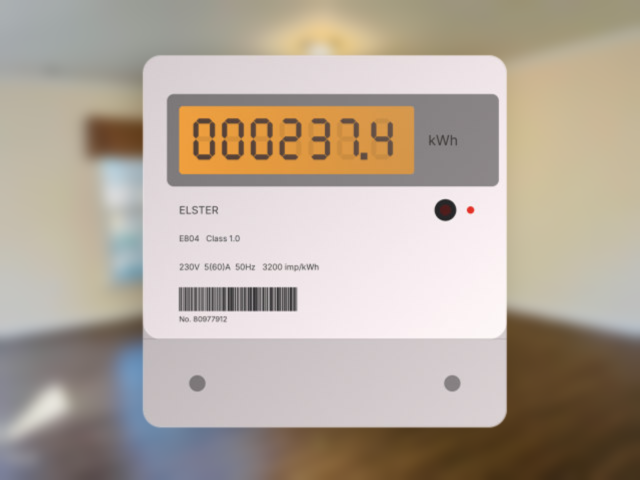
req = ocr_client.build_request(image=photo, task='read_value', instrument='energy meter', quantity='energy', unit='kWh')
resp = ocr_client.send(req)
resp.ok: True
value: 237.4 kWh
